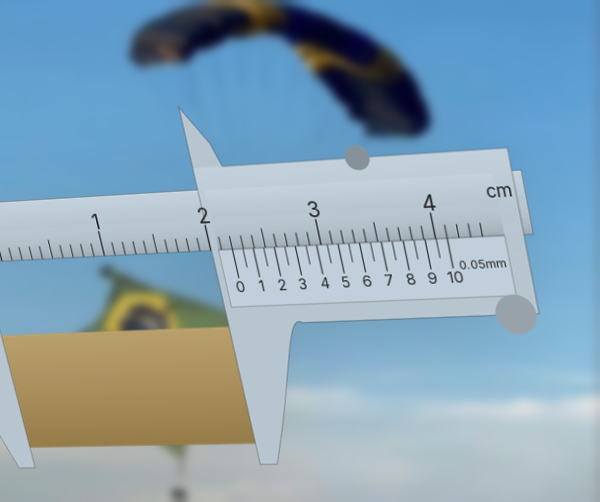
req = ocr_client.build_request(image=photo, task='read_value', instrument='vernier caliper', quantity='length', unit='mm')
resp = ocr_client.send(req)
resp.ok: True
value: 22.0 mm
